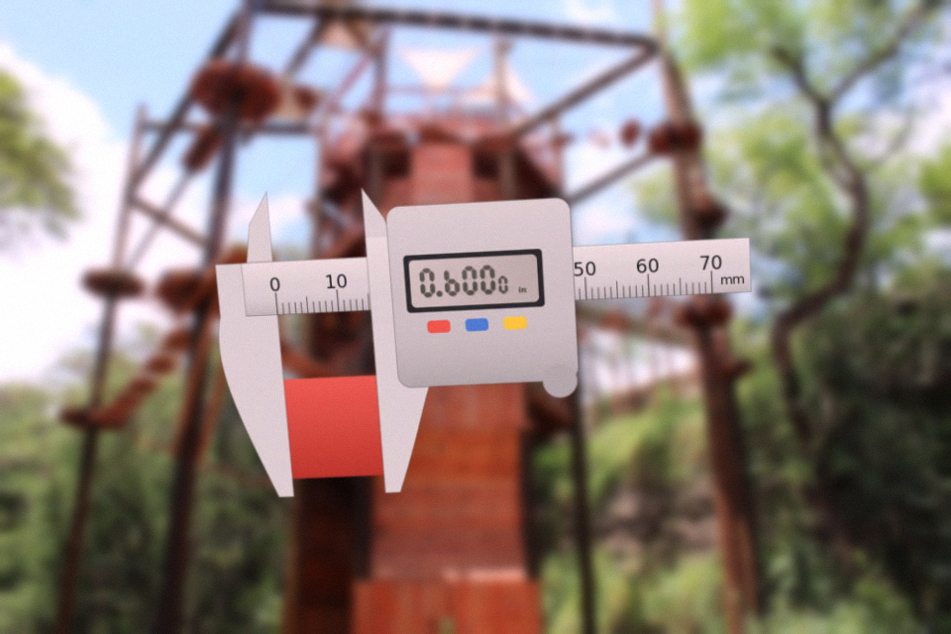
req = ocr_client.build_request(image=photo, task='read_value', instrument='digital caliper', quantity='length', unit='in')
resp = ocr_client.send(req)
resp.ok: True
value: 0.6000 in
